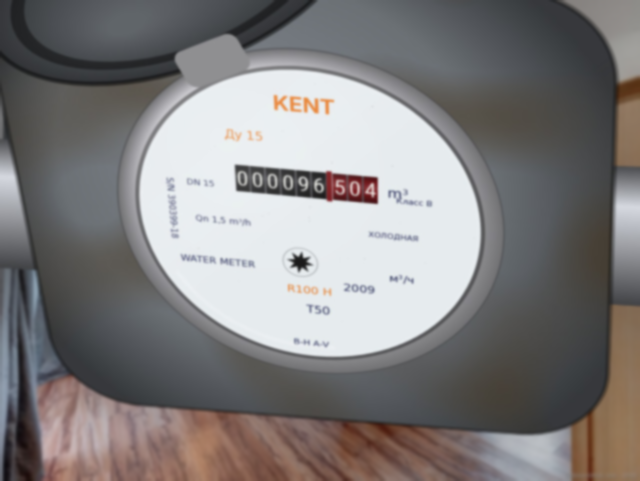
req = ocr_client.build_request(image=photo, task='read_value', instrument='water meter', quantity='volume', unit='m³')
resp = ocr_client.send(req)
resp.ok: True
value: 96.504 m³
